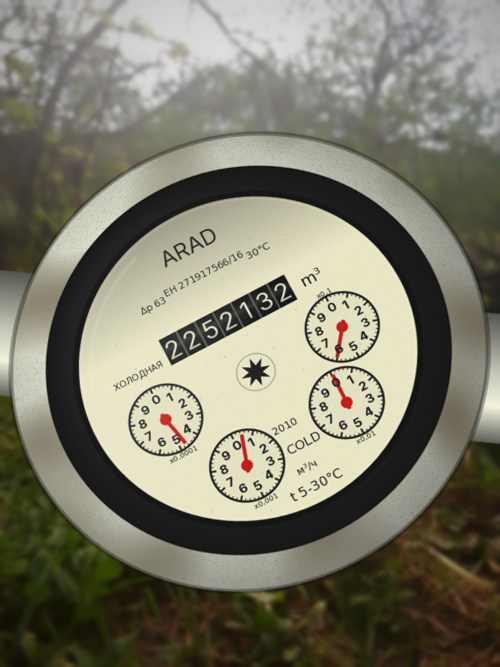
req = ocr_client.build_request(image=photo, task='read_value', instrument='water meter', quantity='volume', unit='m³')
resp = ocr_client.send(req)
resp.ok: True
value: 2252132.6004 m³
